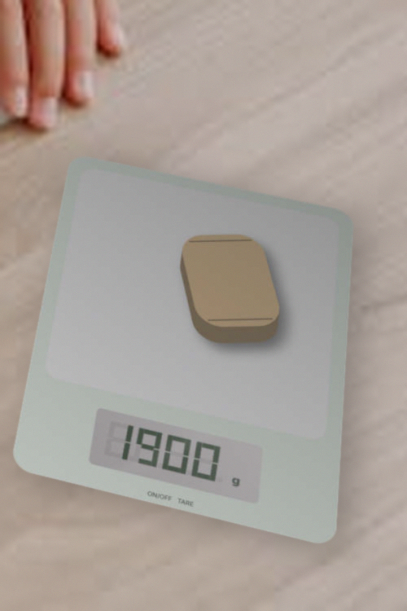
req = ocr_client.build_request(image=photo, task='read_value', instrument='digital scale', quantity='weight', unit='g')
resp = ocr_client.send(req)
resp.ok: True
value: 1900 g
